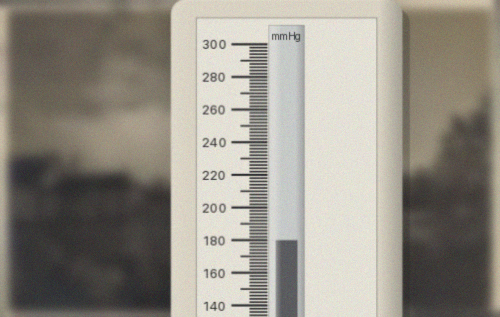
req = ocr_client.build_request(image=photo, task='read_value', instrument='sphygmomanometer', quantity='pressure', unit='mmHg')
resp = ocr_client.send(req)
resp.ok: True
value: 180 mmHg
